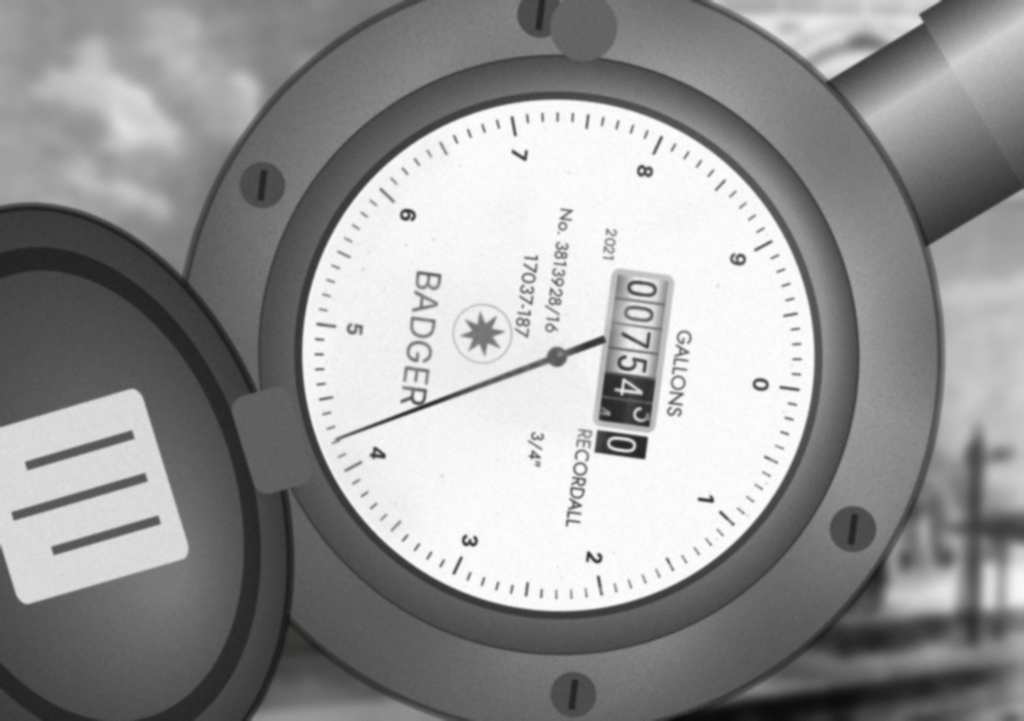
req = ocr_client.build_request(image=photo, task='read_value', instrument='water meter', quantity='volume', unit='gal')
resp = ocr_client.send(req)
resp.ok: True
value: 75434.2 gal
